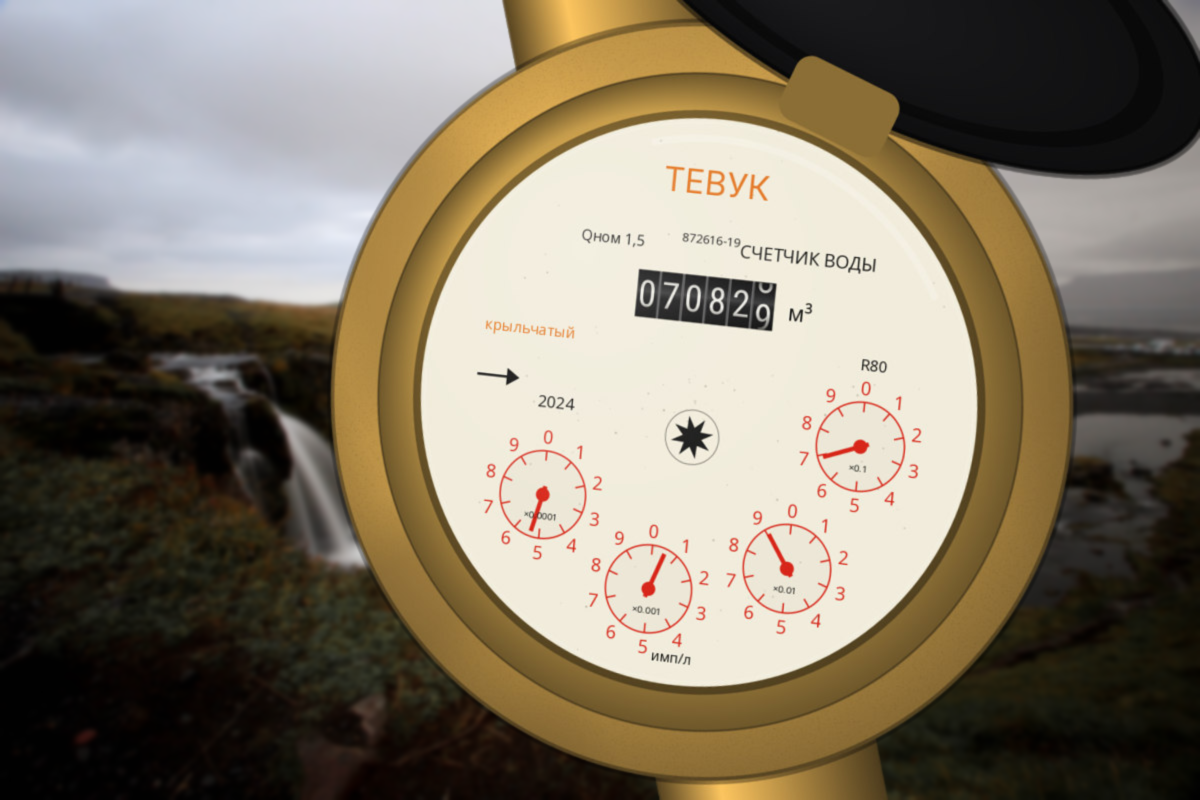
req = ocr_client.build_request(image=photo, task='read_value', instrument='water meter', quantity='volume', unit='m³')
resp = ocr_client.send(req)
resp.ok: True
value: 70828.6905 m³
